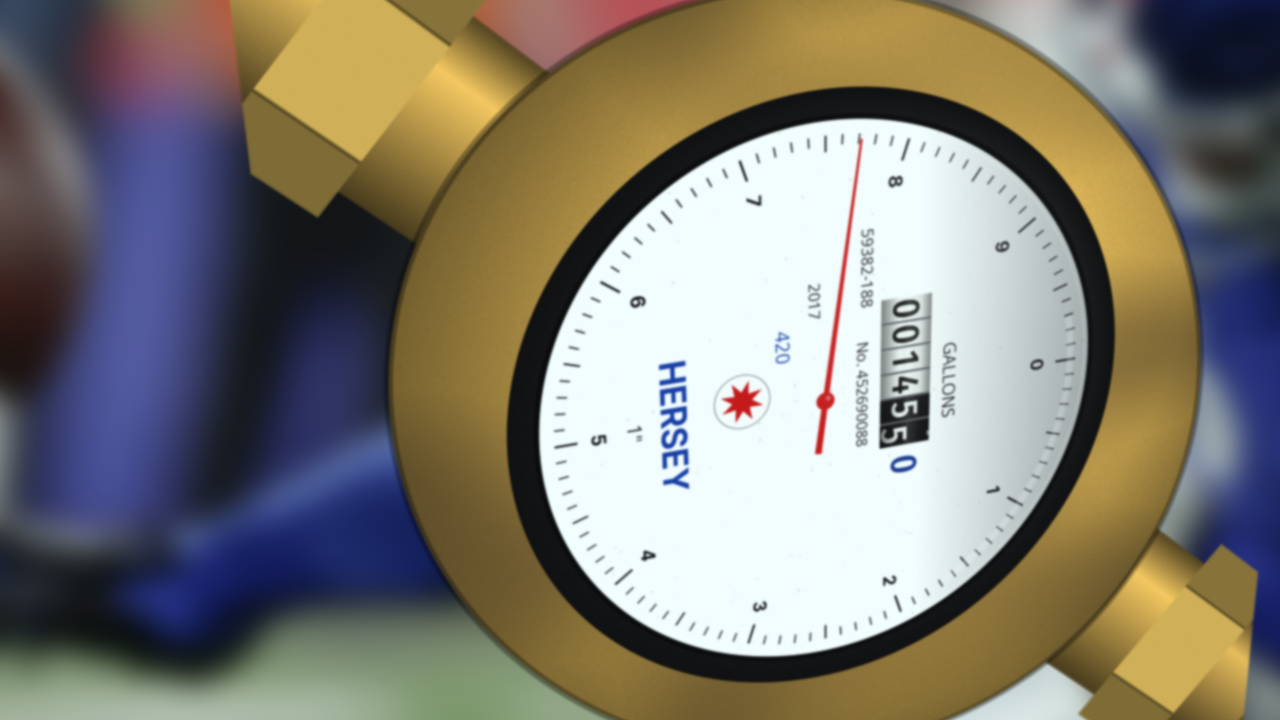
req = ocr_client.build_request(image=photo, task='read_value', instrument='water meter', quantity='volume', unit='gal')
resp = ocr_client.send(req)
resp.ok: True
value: 14547.7 gal
